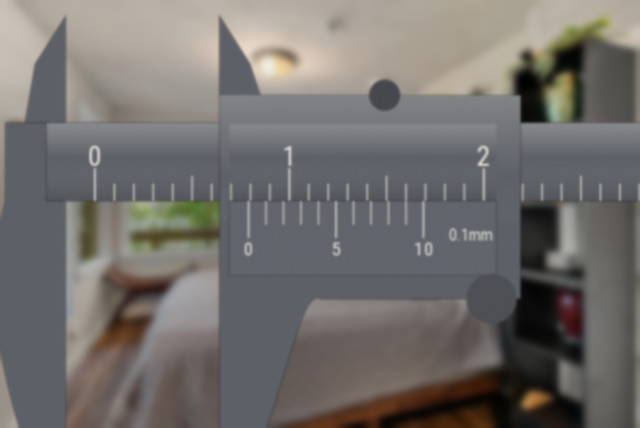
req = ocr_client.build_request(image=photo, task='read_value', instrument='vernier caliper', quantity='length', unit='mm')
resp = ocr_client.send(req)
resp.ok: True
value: 7.9 mm
